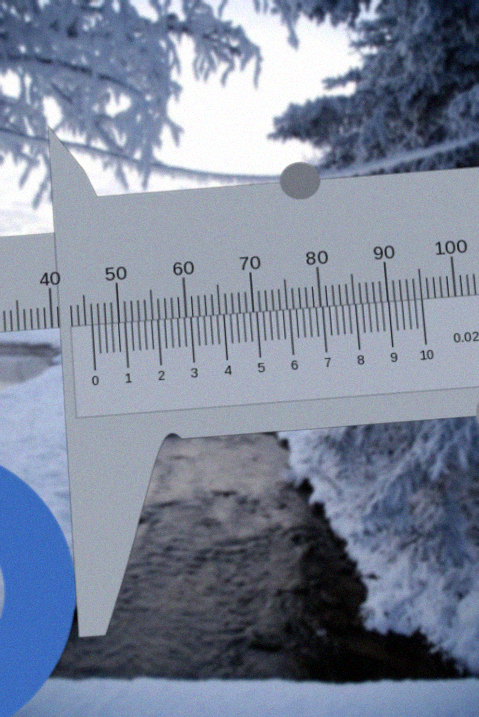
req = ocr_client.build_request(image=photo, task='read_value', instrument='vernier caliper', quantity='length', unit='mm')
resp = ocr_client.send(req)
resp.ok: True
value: 46.0 mm
